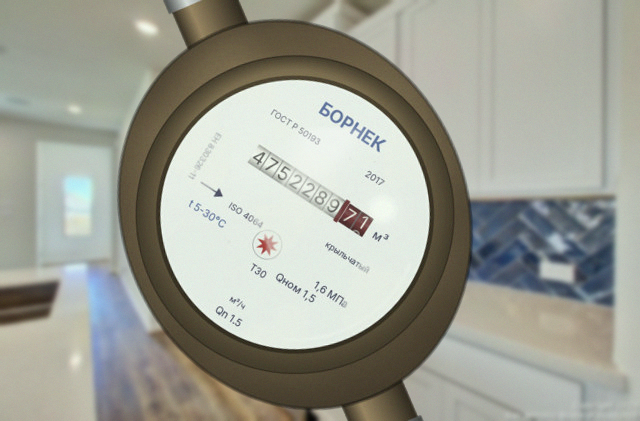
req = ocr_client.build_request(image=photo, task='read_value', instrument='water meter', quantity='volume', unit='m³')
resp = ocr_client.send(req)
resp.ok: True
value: 4752289.71 m³
